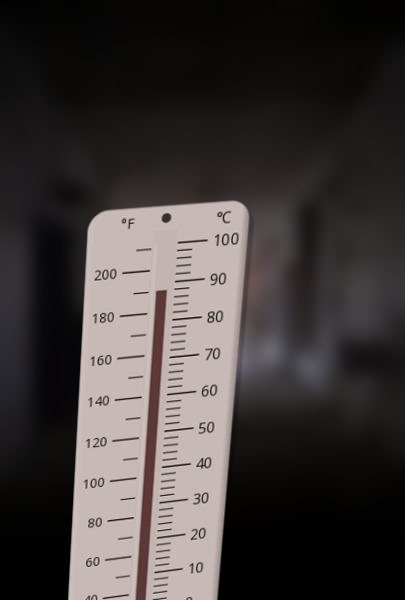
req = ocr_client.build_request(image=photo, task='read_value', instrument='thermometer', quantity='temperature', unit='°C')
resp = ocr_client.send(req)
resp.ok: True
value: 88 °C
